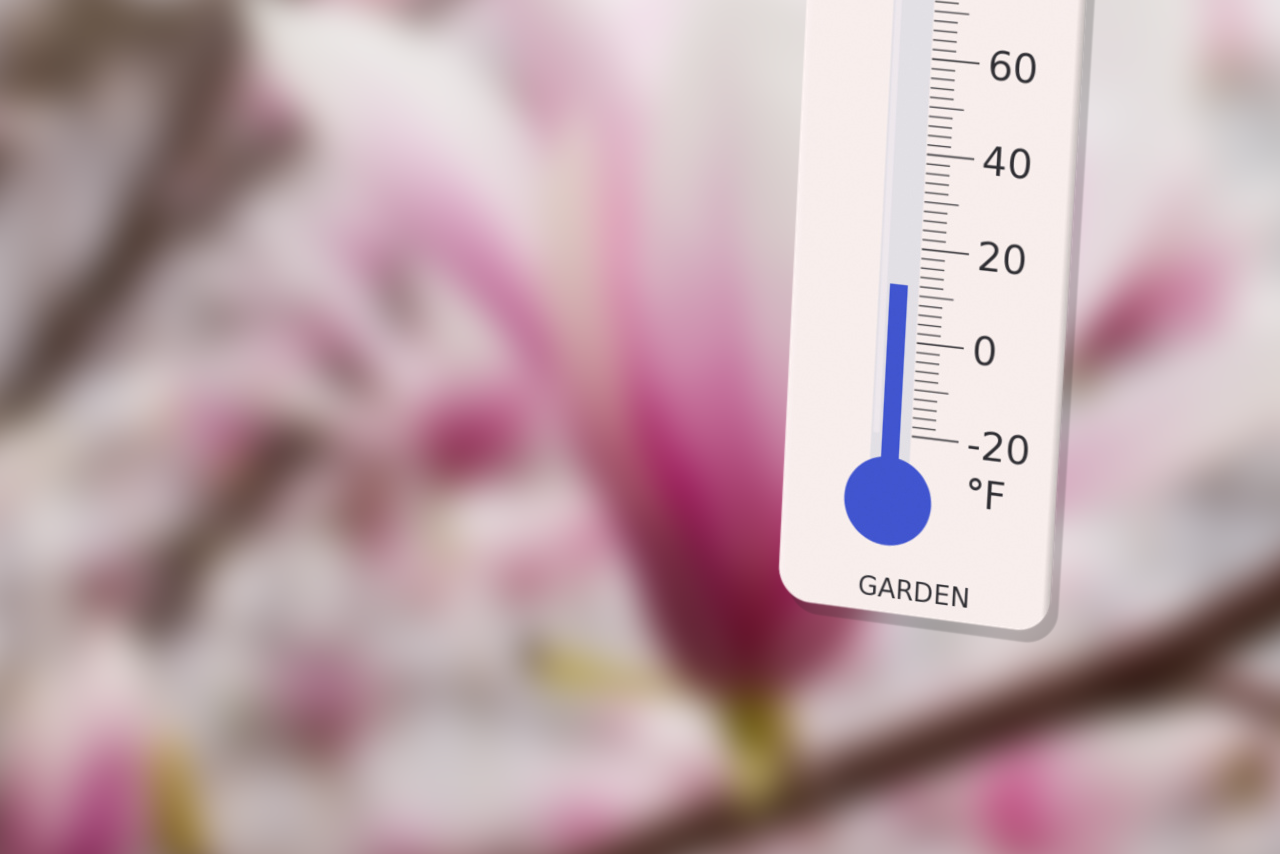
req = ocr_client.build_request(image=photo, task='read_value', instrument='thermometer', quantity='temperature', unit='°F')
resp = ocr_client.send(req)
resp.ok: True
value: 12 °F
